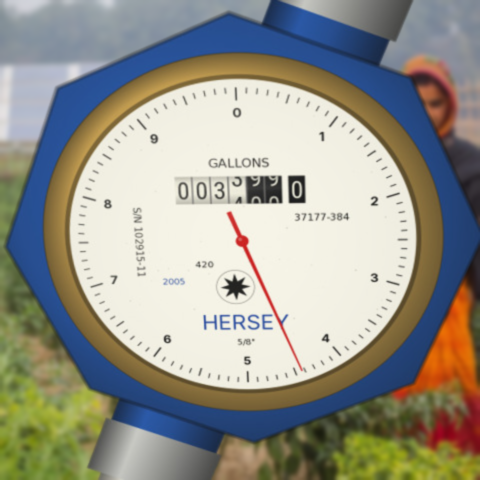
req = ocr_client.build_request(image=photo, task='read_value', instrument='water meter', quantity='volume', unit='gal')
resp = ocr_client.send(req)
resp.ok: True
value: 33994.4 gal
